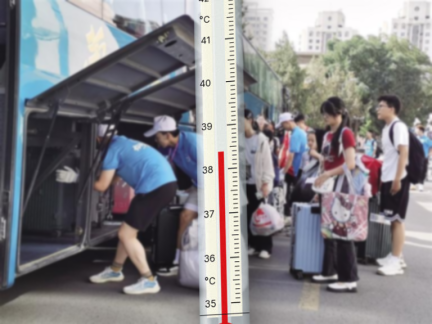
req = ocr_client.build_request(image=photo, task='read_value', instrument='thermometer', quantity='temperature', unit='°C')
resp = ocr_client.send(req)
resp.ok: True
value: 38.4 °C
